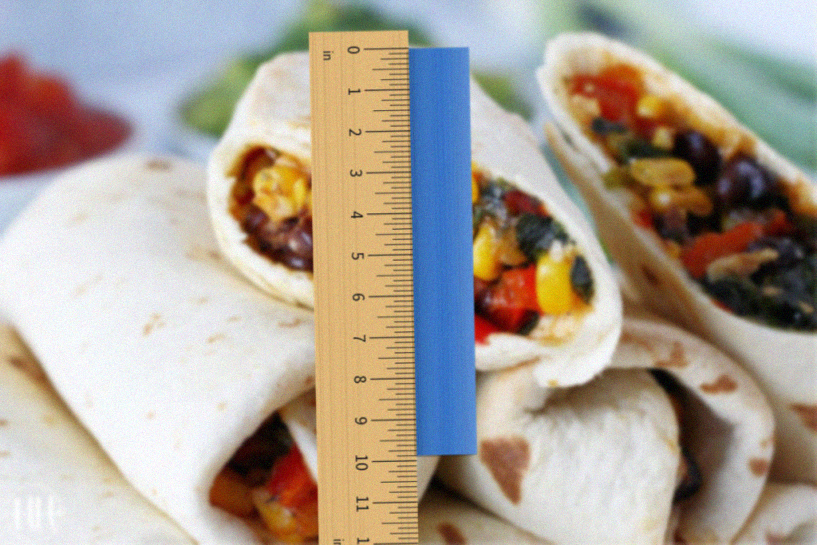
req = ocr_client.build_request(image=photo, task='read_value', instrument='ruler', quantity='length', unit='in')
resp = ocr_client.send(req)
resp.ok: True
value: 9.875 in
